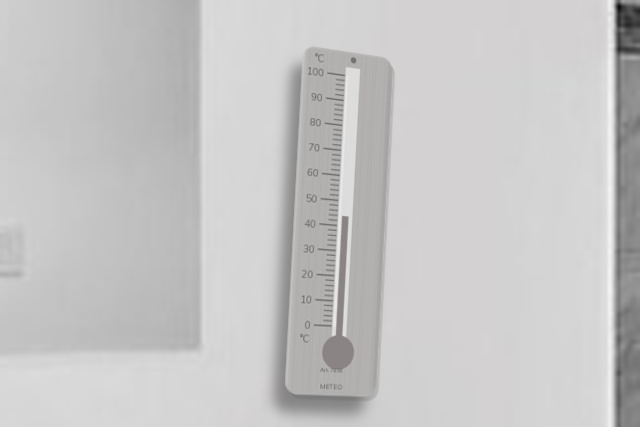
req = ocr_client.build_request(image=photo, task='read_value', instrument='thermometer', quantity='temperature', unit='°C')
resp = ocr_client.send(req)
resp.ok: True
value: 44 °C
